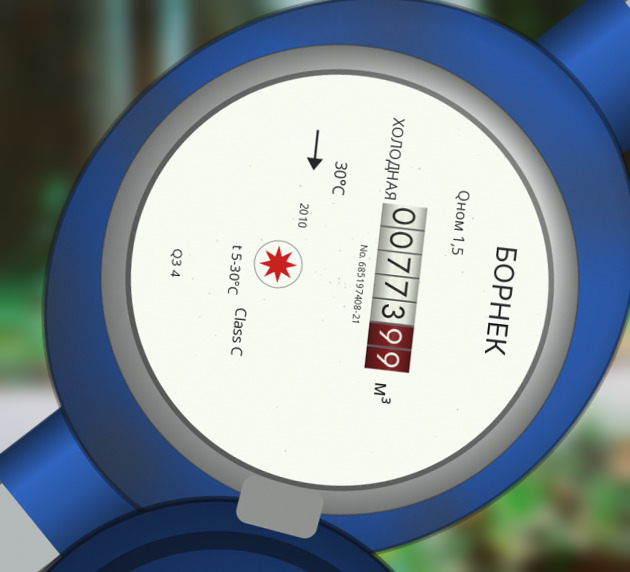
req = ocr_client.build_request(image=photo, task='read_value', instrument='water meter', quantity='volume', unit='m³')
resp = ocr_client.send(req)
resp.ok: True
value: 773.99 m³
